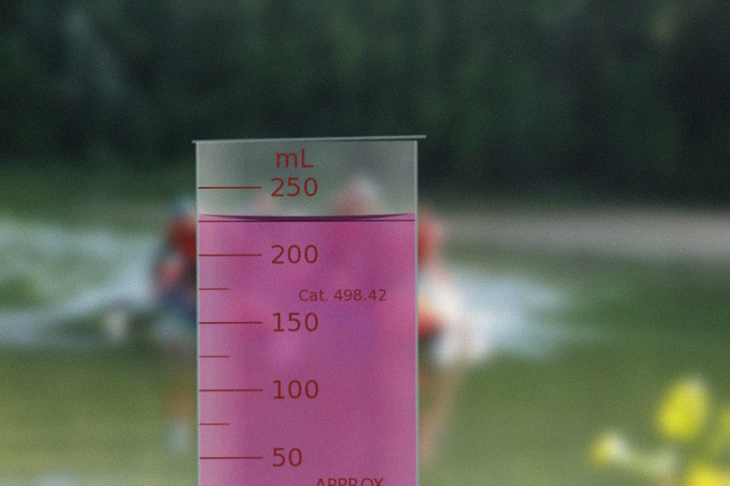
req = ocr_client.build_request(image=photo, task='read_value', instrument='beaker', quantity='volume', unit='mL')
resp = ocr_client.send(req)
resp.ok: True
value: 225 mL
